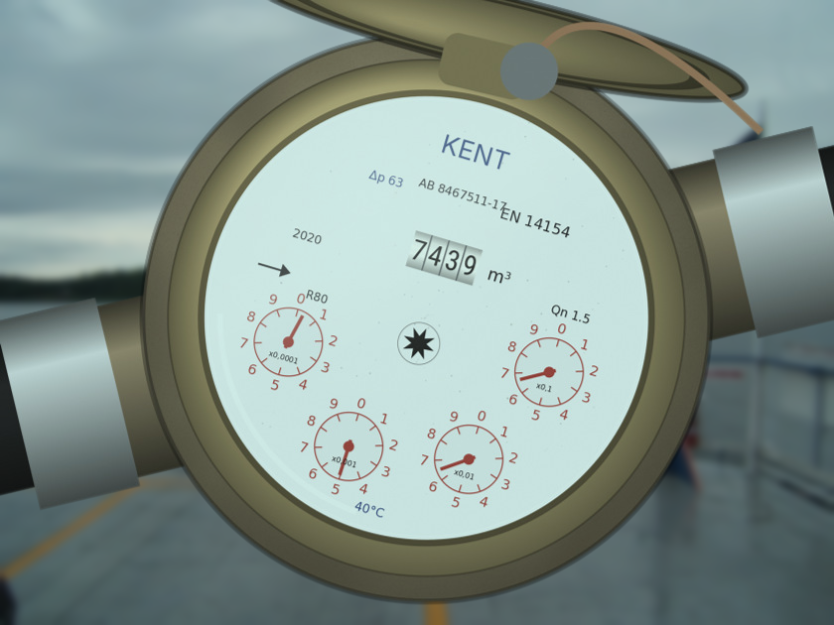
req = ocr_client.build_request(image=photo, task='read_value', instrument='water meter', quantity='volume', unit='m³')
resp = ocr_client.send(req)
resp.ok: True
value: 7439.6650 m³
